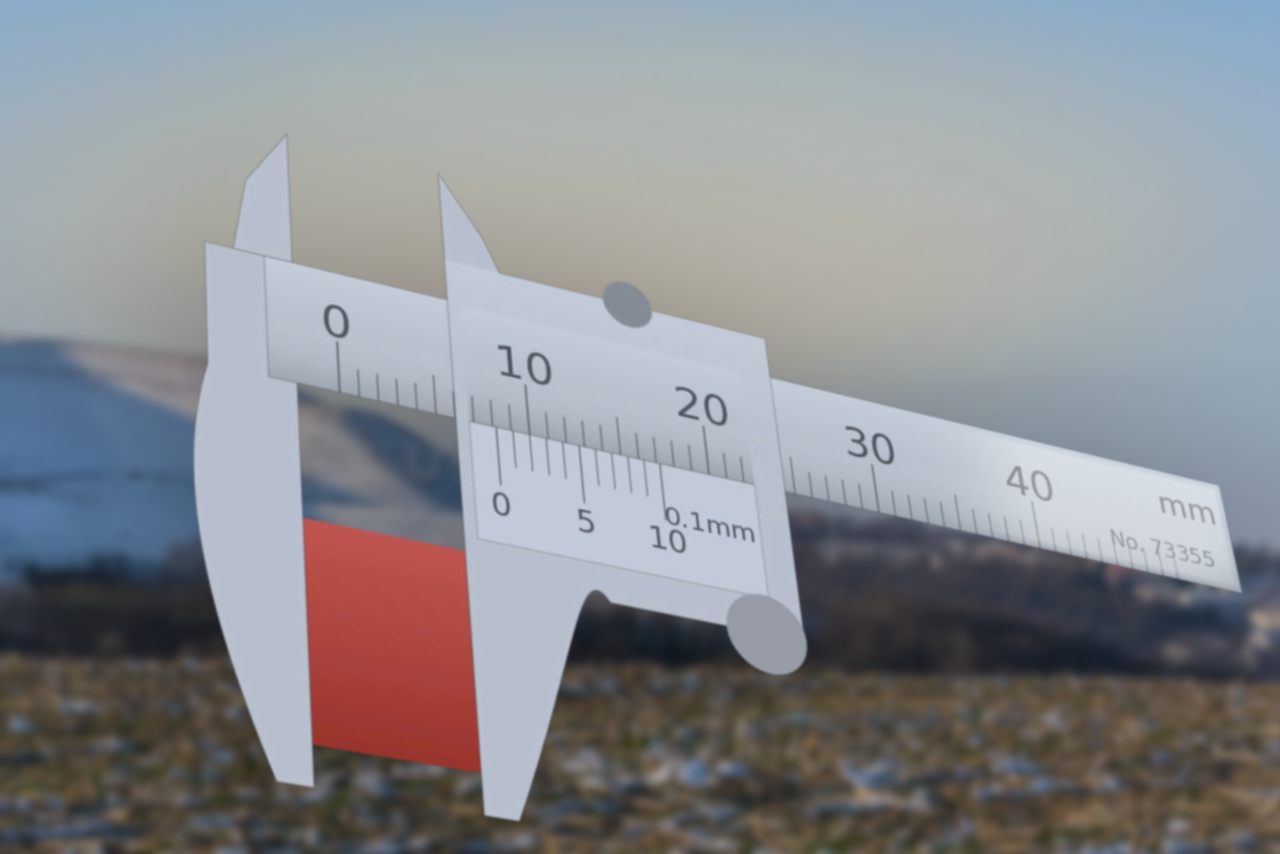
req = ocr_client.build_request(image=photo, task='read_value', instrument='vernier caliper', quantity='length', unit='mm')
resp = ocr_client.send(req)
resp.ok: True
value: 8.2 mm
